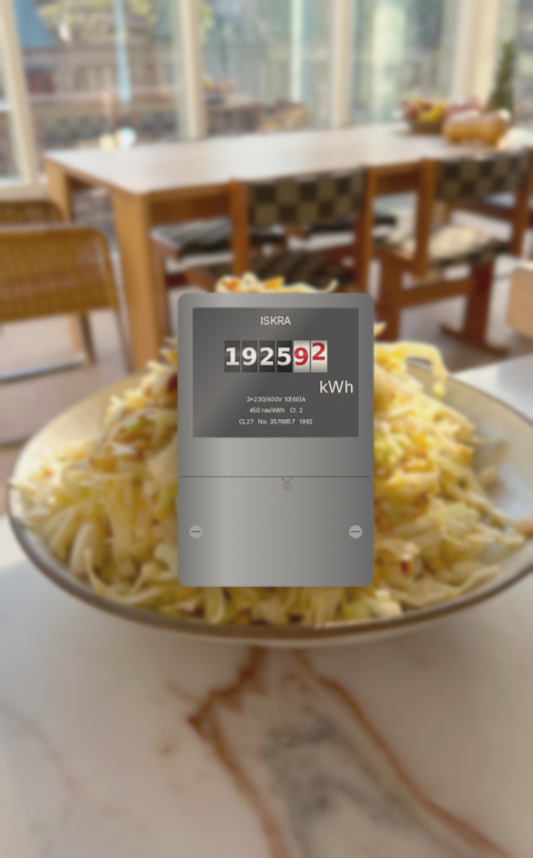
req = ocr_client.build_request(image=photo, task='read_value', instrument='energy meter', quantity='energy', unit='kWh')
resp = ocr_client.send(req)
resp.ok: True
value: 1925.92 kWh
